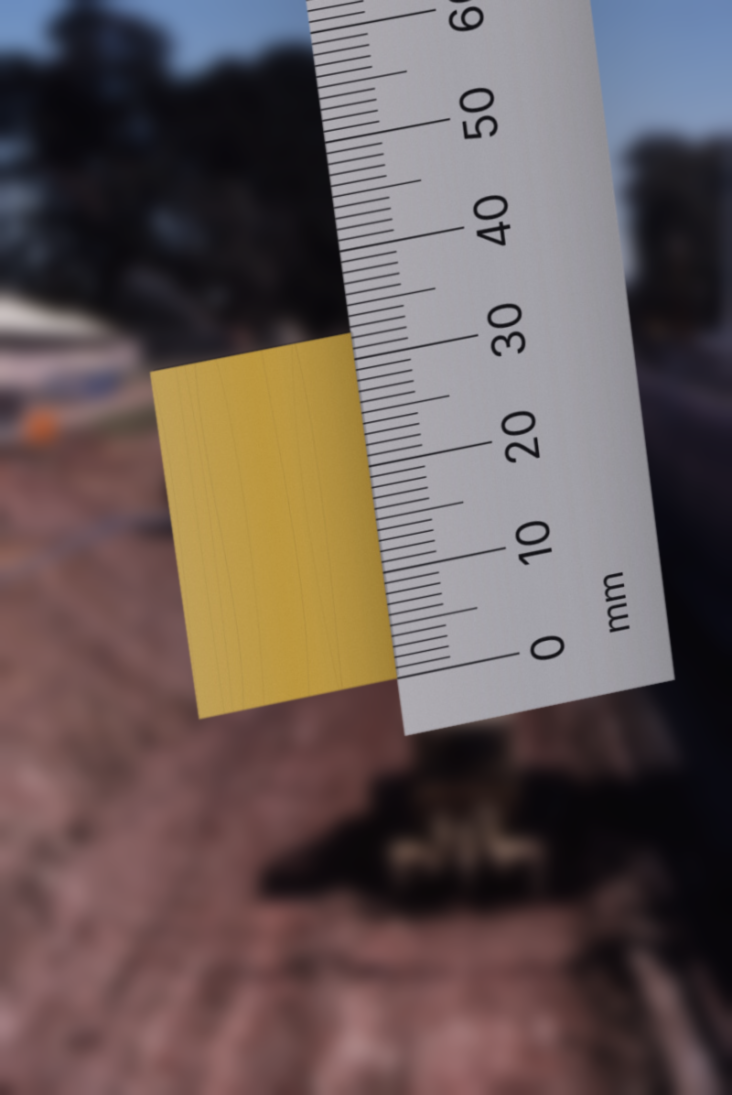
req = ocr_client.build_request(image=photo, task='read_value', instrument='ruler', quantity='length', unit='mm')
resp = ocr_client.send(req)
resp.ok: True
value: 32.5 mm
